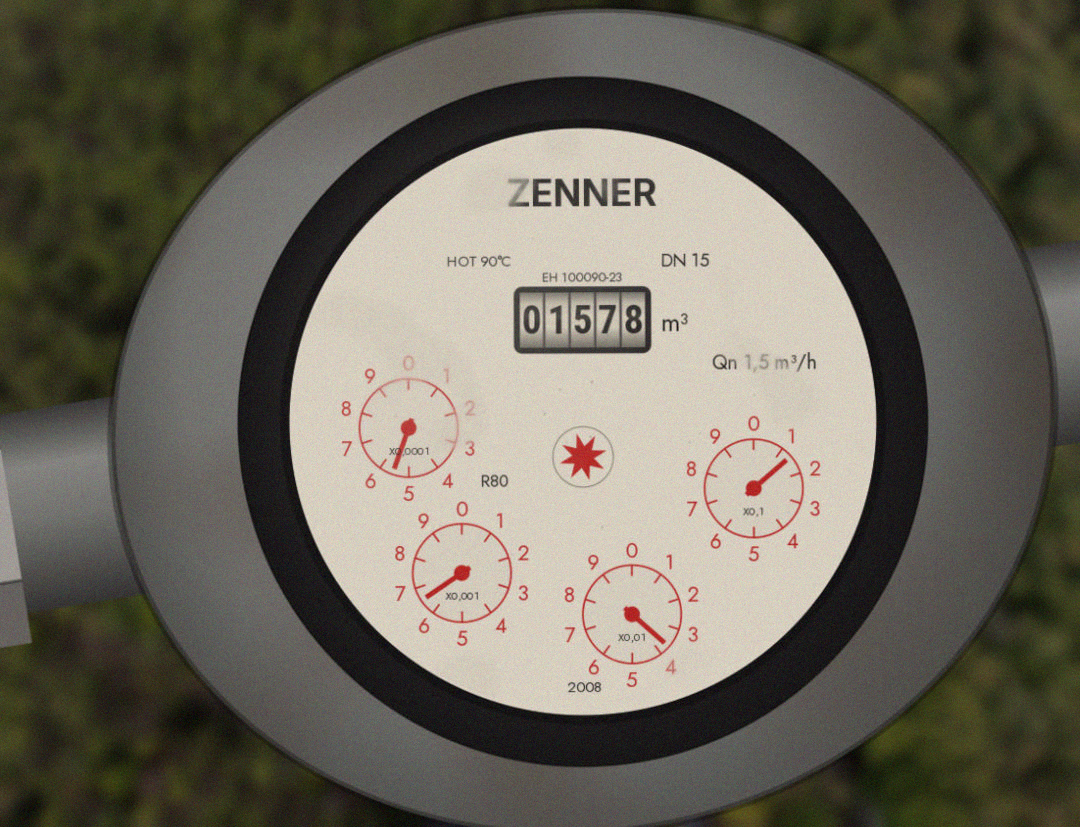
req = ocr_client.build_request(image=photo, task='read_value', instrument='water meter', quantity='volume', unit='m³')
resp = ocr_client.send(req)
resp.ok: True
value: 1578.1365 m³
